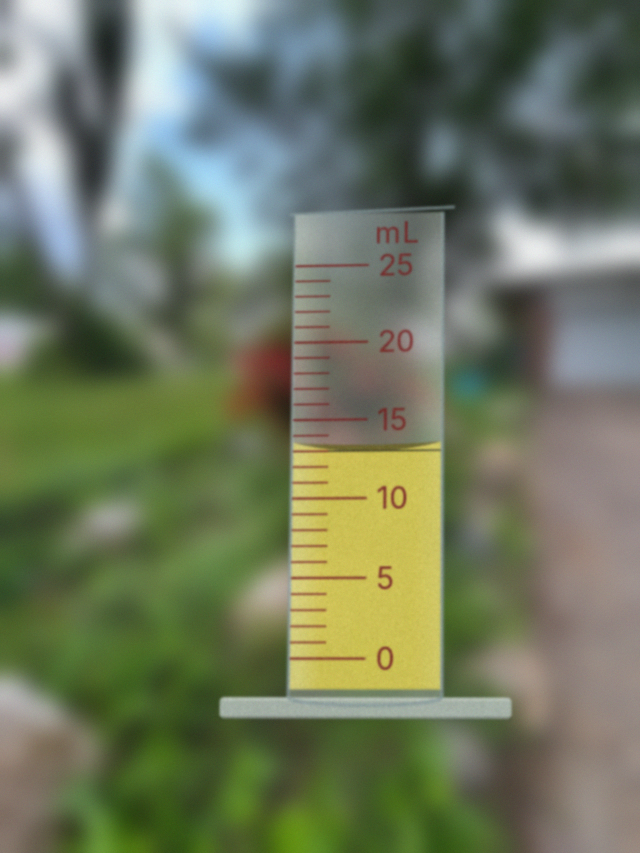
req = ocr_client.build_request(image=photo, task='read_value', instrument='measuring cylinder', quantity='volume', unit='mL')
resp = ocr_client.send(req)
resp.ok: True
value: 13 mL
